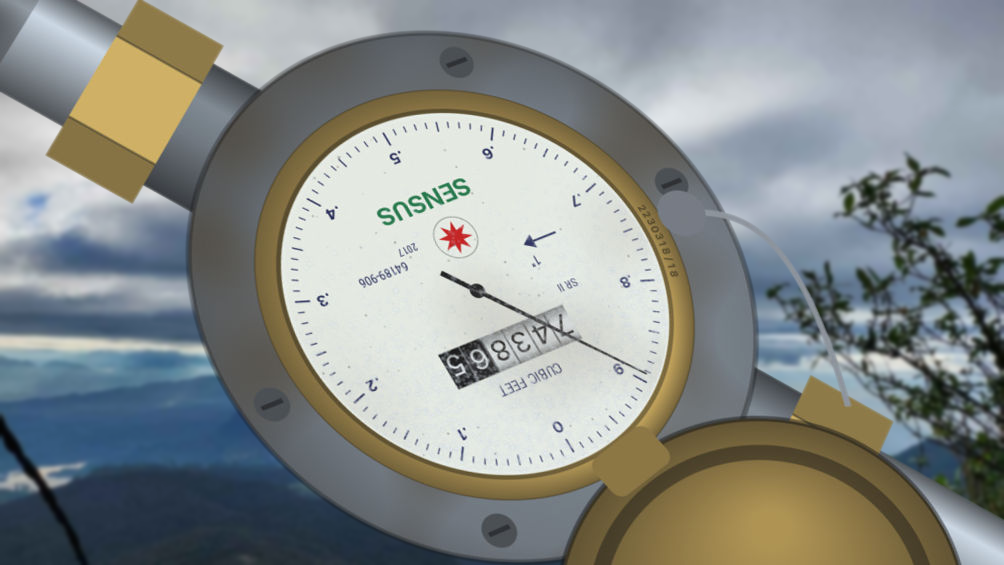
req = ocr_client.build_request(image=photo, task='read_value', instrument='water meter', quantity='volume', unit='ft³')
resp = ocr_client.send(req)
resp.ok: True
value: 743864.89 ft³
